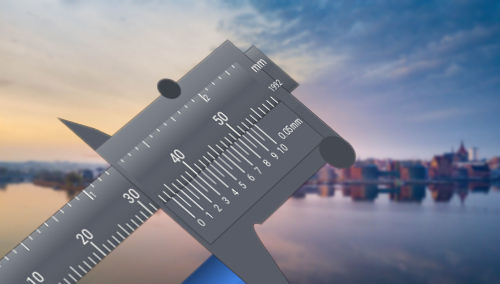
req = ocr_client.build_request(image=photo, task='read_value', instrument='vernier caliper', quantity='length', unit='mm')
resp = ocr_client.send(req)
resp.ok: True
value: 34.2 mm
